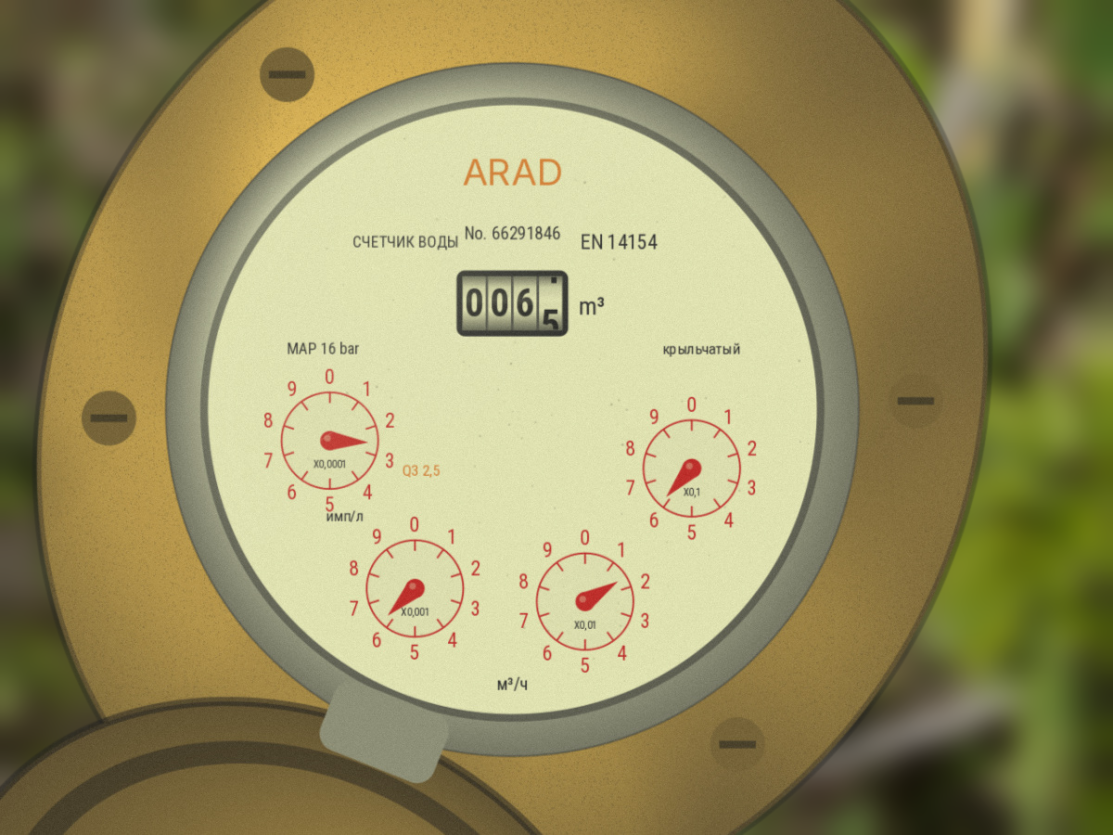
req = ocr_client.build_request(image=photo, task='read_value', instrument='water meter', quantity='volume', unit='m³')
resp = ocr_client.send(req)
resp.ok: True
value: 64.6162 m³
